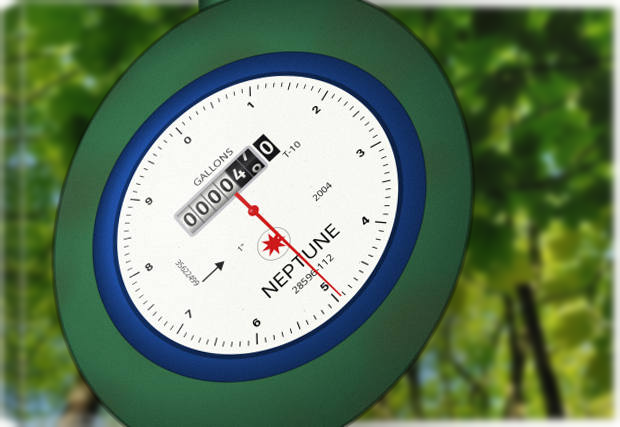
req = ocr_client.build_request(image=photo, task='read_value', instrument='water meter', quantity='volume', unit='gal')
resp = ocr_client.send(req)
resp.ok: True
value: 474.9 gal
